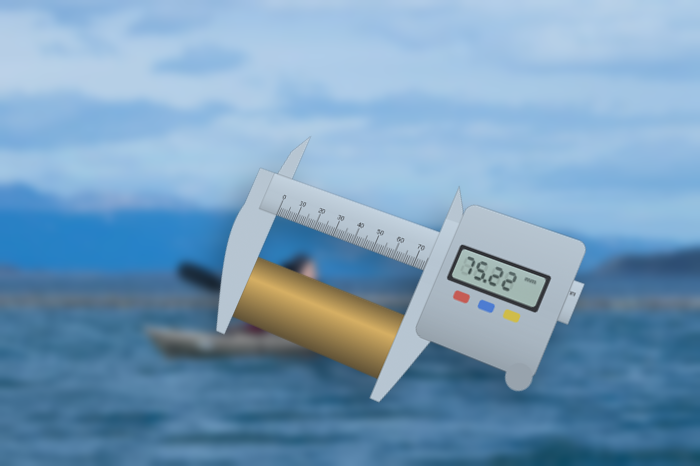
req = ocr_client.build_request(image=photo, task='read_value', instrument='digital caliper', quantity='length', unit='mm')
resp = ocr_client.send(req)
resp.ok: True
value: 75.22 mm
